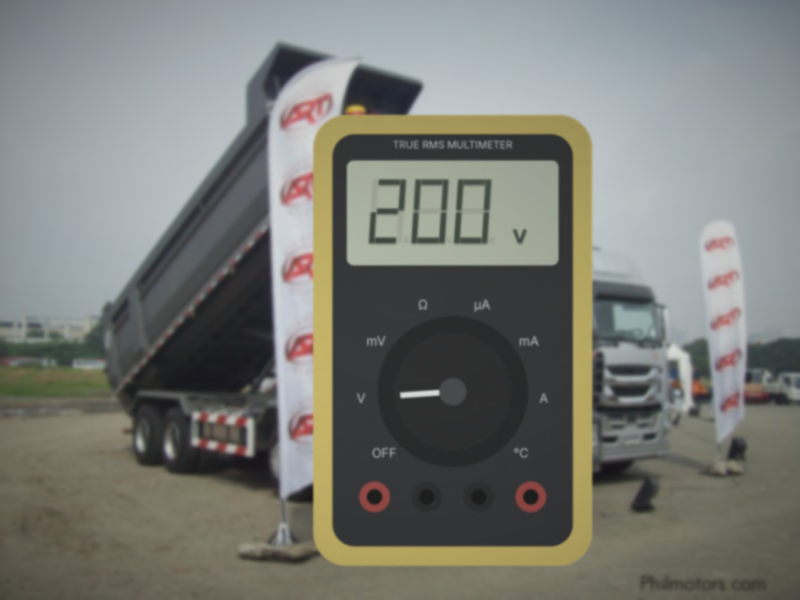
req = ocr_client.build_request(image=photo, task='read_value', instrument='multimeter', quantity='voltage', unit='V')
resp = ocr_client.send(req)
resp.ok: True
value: 200 V
